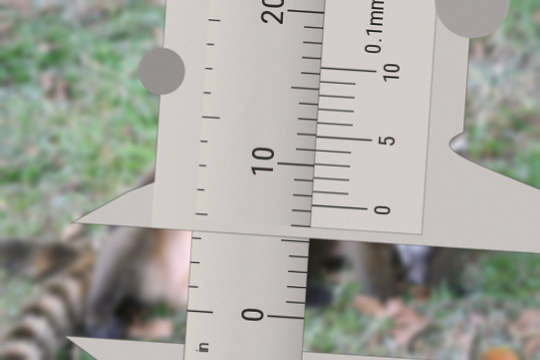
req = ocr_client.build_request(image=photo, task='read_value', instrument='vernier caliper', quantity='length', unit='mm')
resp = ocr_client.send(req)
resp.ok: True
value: 7.4 mm
